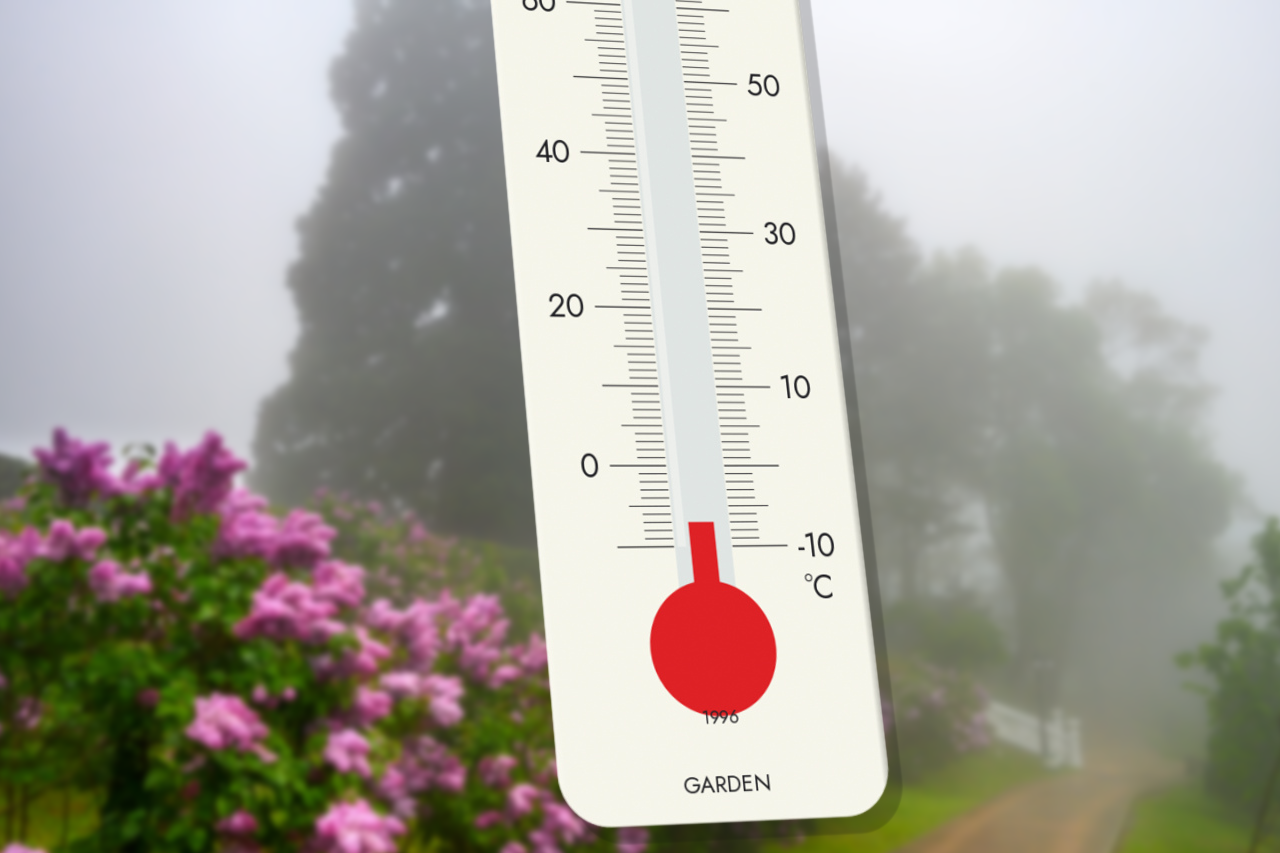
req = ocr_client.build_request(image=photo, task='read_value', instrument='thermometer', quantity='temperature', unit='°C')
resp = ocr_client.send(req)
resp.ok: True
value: -7 °C
